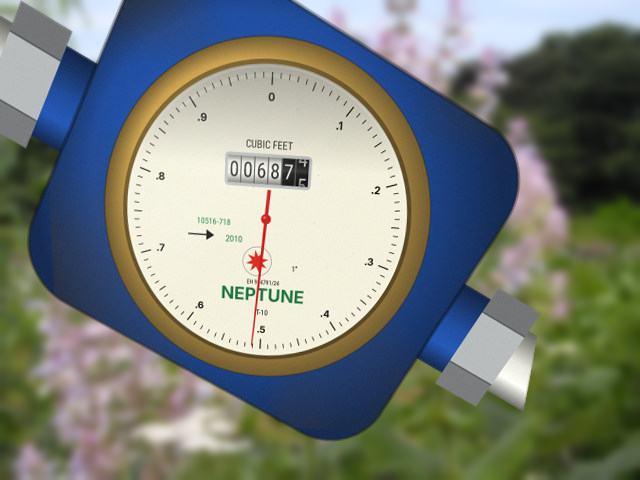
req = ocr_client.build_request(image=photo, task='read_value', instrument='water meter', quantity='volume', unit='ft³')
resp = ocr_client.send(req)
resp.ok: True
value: 6874.51 ft³
